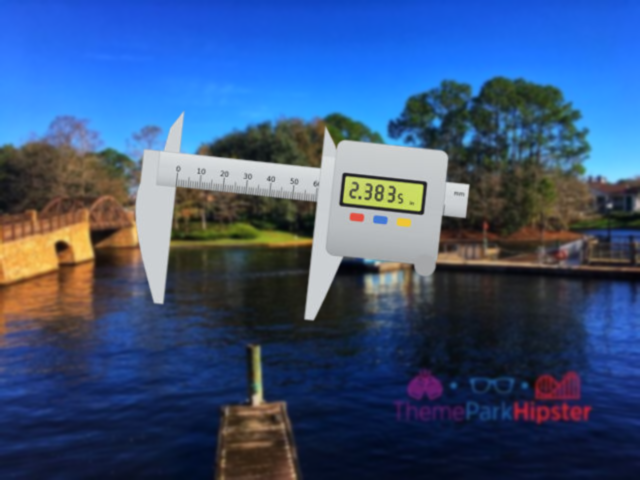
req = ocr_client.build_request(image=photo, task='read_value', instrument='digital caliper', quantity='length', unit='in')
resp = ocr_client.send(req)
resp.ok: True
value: 2.3835 in
